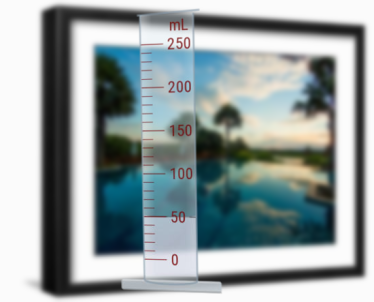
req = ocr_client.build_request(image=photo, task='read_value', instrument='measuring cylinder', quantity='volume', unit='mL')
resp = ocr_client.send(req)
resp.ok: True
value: 50 mL
